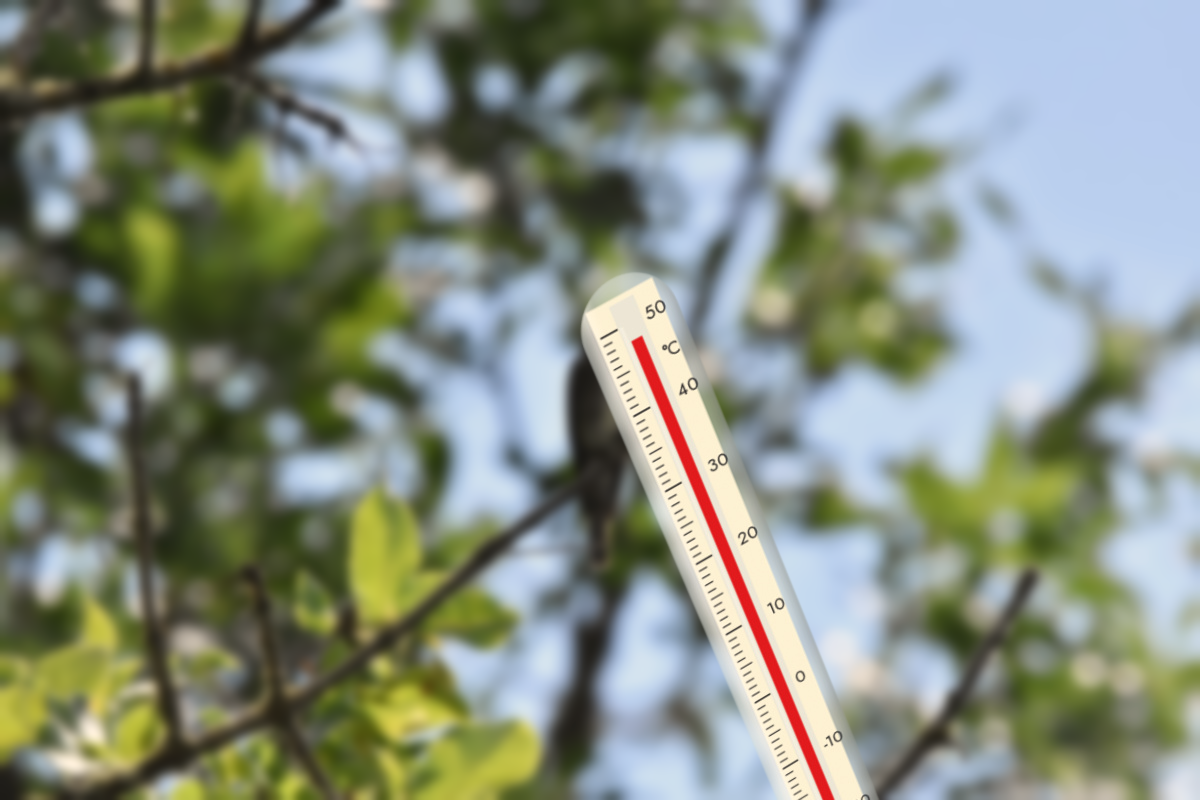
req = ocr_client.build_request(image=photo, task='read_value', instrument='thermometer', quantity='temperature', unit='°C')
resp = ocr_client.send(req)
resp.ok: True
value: 48 °C
